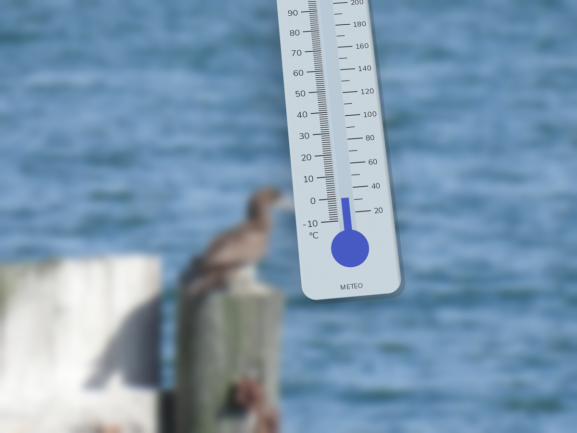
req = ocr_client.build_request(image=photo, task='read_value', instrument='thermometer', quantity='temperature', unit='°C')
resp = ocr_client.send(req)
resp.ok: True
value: 0 °C
